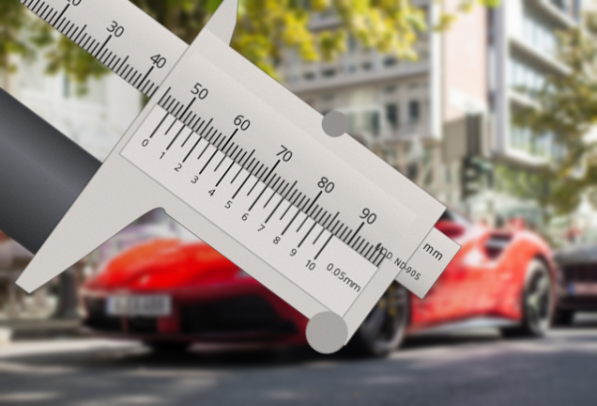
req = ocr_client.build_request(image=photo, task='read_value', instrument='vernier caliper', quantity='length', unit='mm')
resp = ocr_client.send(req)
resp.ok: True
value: 47.6 mm
